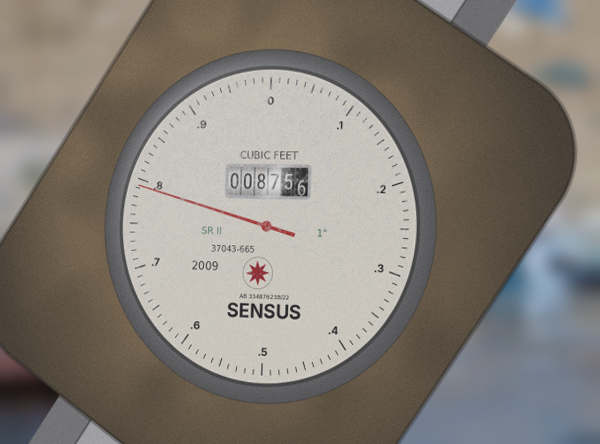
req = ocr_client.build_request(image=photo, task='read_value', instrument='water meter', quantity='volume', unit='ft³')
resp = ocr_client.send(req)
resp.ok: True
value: 8755.79 ft³
